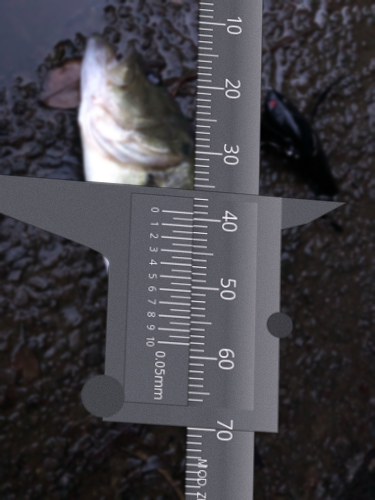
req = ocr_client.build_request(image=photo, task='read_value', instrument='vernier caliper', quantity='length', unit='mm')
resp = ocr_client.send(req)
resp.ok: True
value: 39.2 mm
